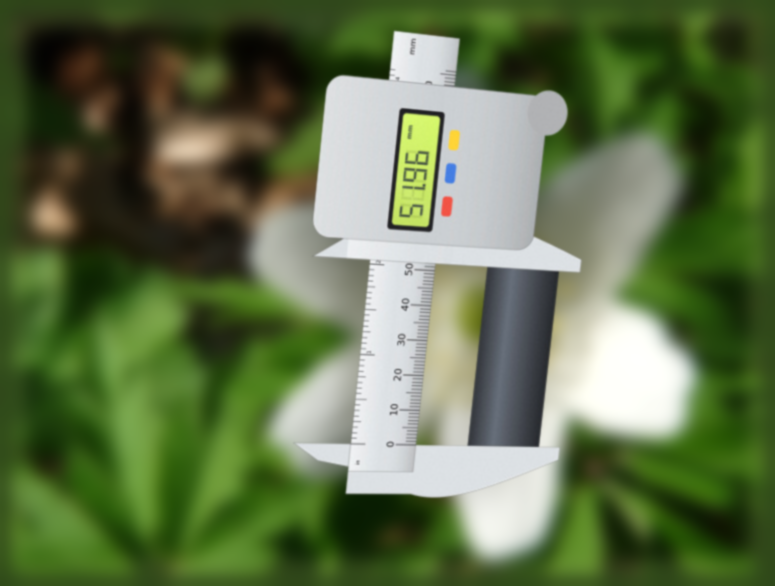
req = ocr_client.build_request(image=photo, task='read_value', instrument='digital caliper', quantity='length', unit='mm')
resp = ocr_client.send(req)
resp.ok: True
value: 51.96 mm
